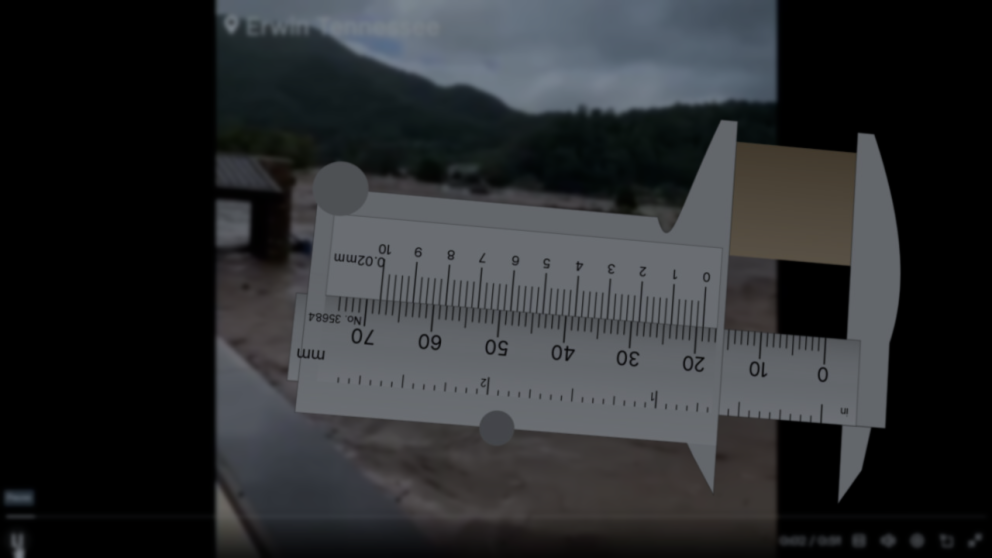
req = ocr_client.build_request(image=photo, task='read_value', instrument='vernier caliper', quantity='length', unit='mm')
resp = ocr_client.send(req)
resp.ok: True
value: 19.0 mm
